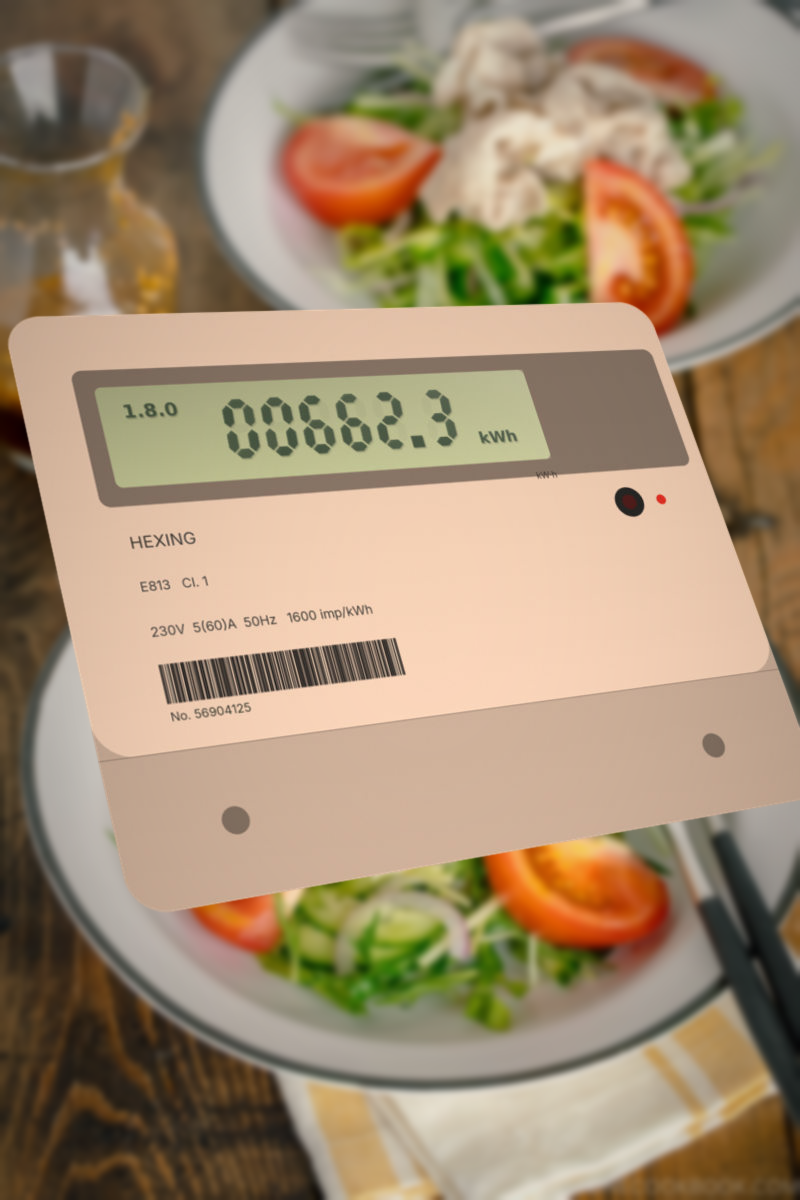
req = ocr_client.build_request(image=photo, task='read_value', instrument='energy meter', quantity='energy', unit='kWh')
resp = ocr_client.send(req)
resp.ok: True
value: 662.3 kWh
